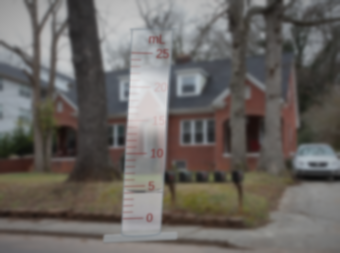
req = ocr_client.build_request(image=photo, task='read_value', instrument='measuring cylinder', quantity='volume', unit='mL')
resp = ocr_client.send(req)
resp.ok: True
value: 4 mL
